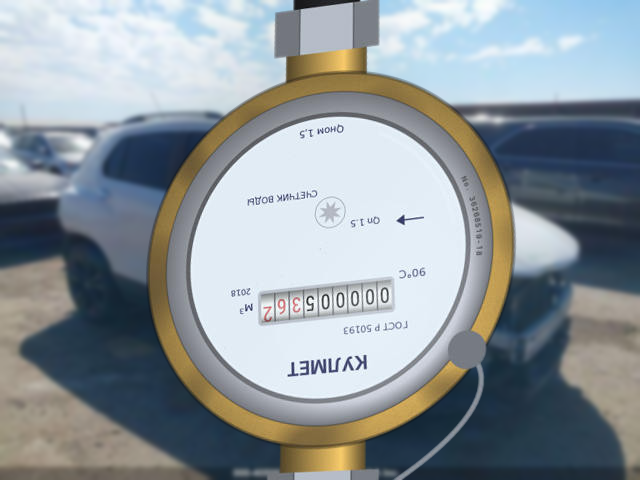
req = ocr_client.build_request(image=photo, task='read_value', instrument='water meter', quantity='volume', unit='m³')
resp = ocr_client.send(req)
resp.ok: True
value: 5.362 m³
